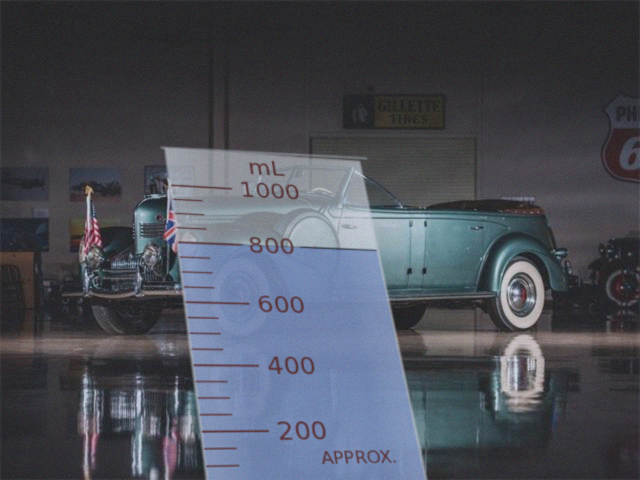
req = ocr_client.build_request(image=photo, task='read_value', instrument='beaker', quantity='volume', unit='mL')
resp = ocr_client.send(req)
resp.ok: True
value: 800 mL
